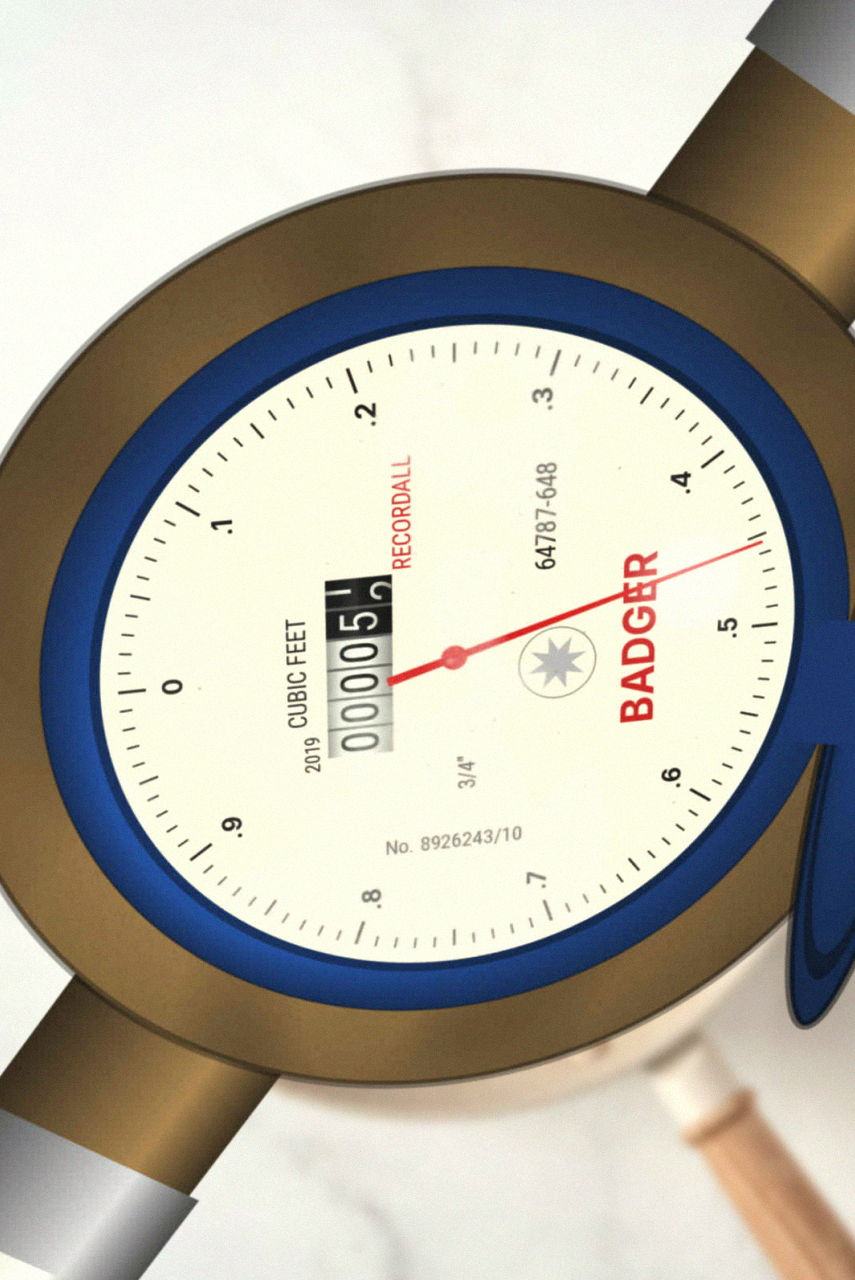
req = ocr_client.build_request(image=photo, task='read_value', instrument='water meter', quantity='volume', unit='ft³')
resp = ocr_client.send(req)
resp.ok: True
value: 51.45 ft³
